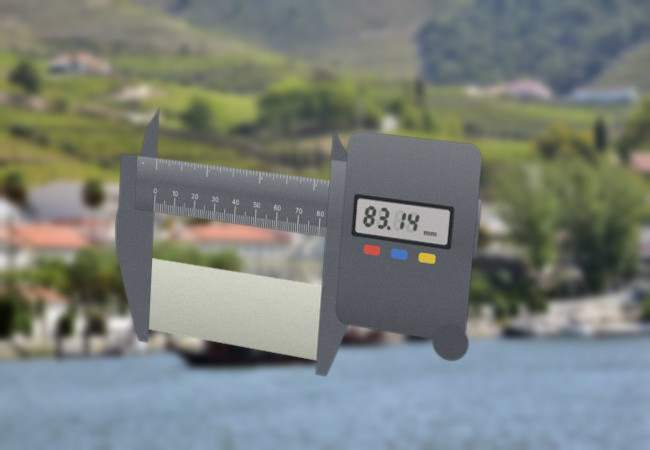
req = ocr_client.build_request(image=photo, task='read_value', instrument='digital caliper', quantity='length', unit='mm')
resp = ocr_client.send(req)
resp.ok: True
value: 83.14 mm
